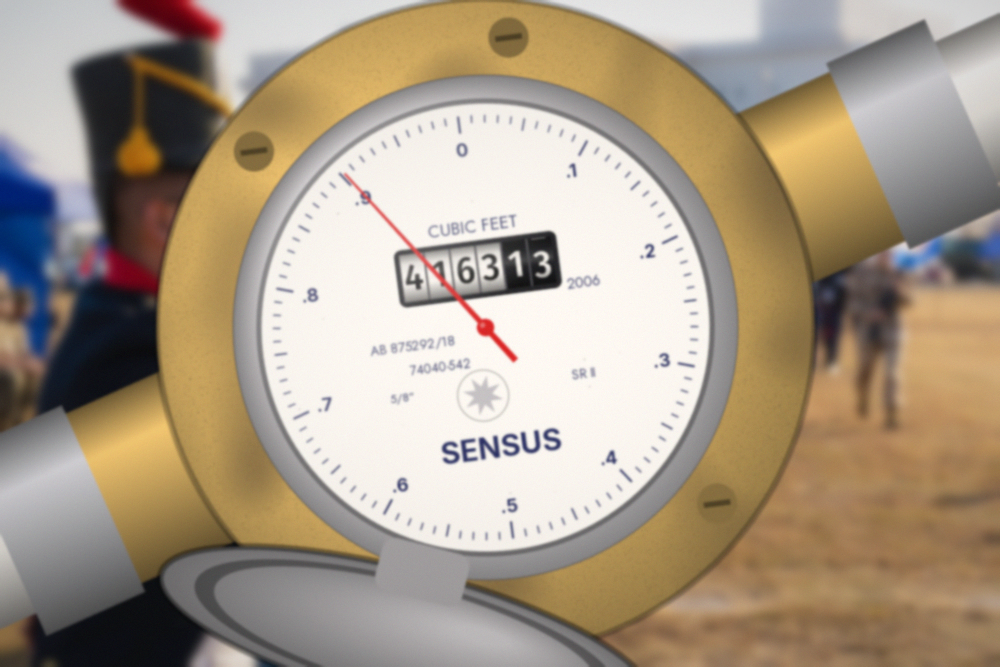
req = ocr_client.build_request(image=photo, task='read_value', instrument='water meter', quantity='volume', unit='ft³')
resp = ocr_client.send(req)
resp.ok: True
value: 416312.90 ft³
